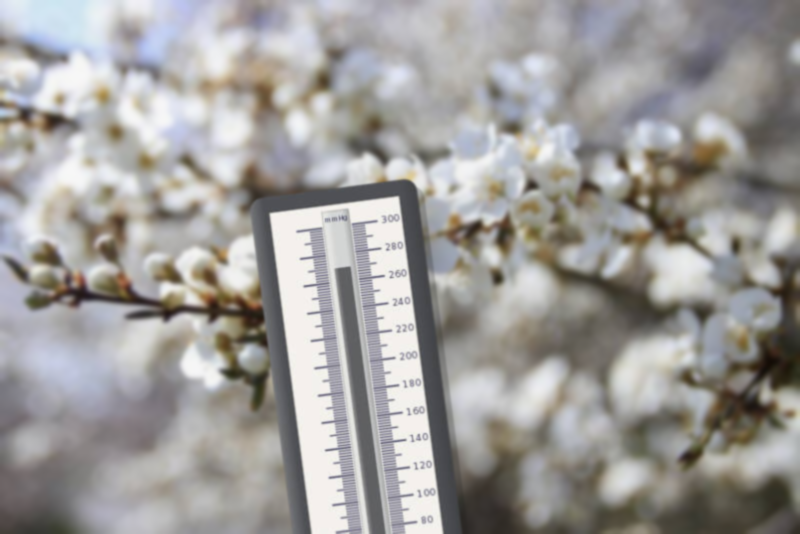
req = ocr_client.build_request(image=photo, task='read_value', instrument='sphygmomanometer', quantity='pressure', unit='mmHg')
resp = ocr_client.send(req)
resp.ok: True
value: 270 mmHg
